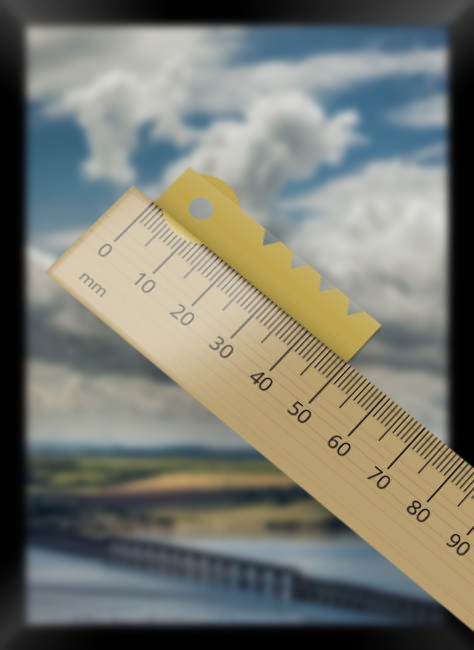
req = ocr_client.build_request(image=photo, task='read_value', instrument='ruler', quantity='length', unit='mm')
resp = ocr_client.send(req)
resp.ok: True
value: 50 mm
